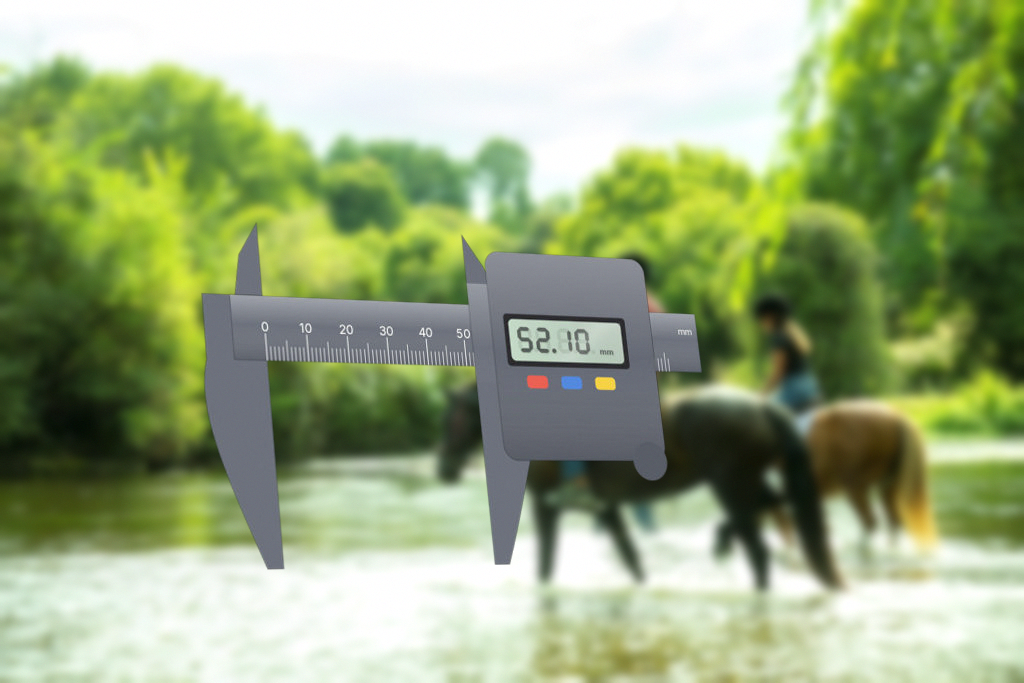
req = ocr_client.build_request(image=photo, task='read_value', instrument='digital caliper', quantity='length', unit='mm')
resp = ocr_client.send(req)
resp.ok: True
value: 52.10 mm
